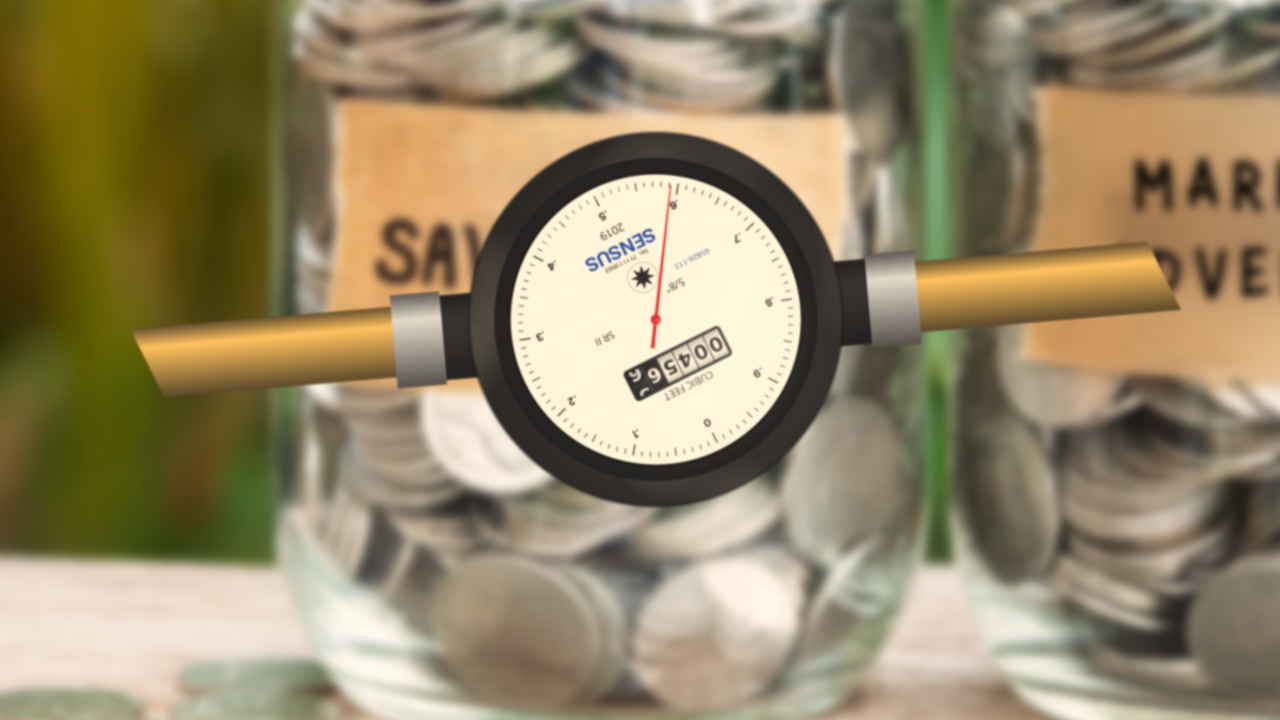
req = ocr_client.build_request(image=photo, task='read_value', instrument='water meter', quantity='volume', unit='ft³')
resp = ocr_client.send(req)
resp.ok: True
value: 4565.59 ft³
